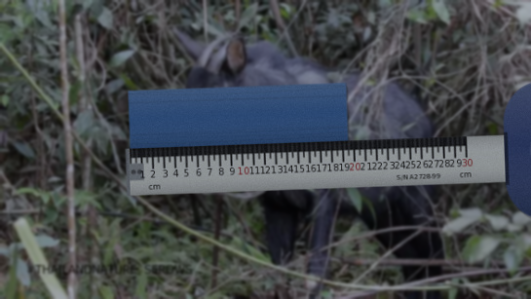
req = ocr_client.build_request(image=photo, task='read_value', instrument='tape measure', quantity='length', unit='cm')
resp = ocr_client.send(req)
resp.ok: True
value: 19.5 cm
